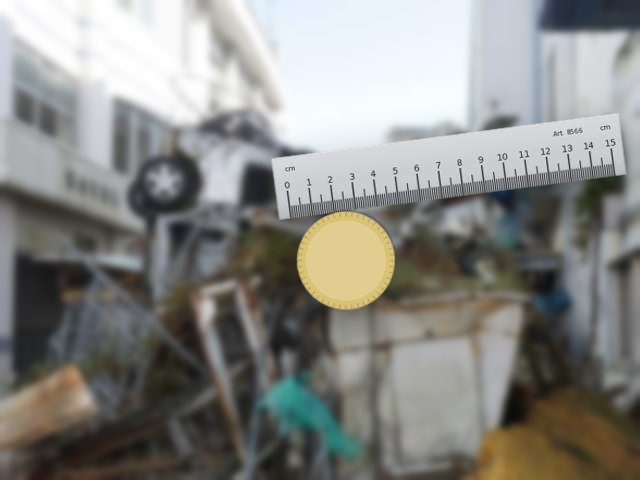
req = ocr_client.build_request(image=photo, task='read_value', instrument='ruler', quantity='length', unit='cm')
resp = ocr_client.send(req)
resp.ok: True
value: 4.5 cm
